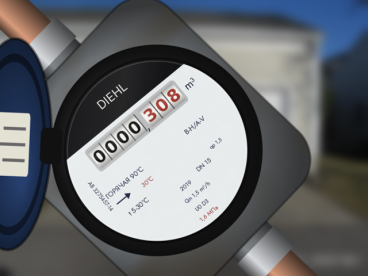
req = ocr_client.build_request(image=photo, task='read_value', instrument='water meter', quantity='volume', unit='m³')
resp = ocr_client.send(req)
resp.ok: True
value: 0.308 m³
